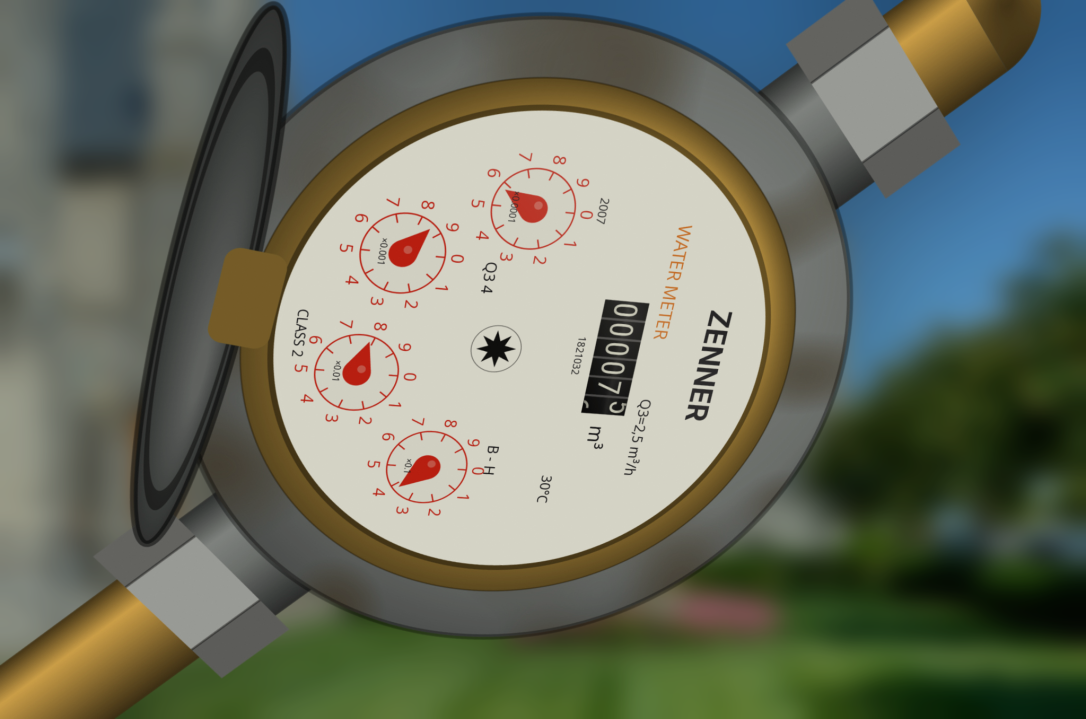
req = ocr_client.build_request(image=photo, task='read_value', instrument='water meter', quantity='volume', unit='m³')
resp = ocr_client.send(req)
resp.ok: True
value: 75.3785 m³
